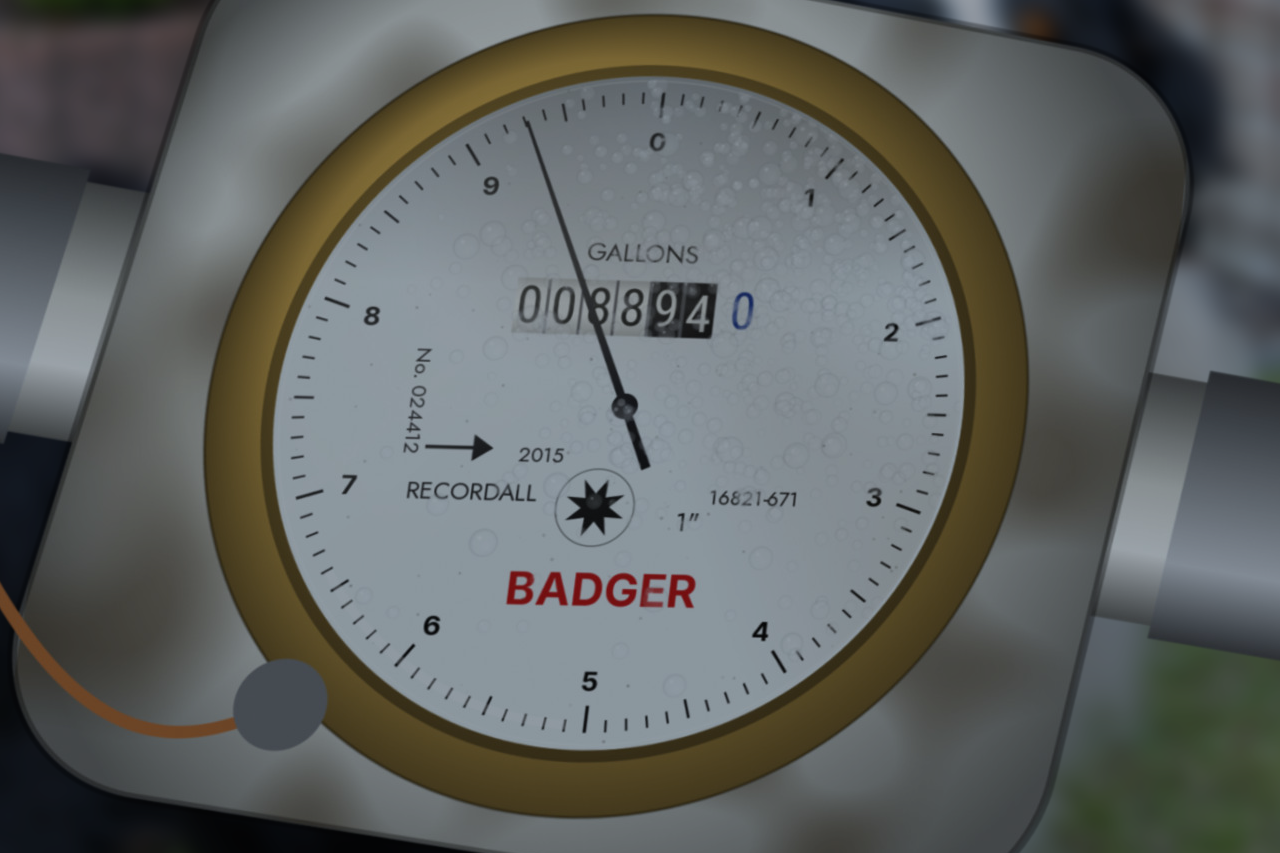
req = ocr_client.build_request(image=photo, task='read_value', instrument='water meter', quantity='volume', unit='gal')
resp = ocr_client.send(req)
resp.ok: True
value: 88939.3 gal
